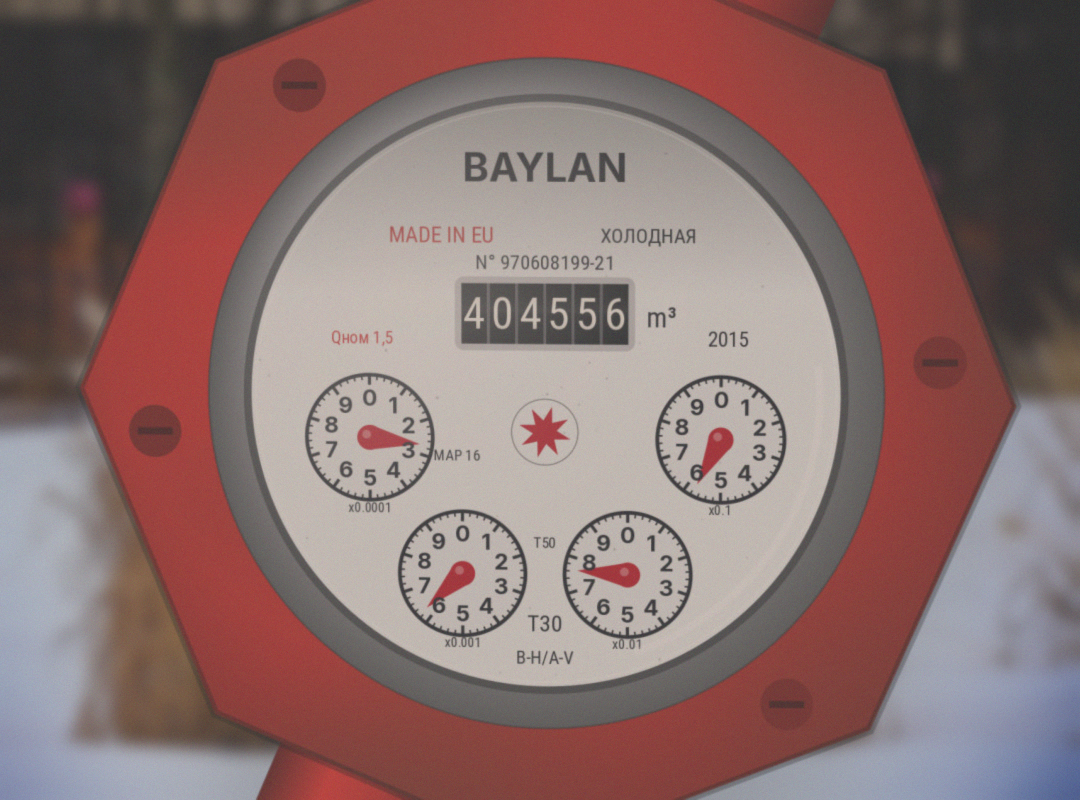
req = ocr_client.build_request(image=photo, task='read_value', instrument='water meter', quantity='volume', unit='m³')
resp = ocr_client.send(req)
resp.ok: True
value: 404556.5762 m³
